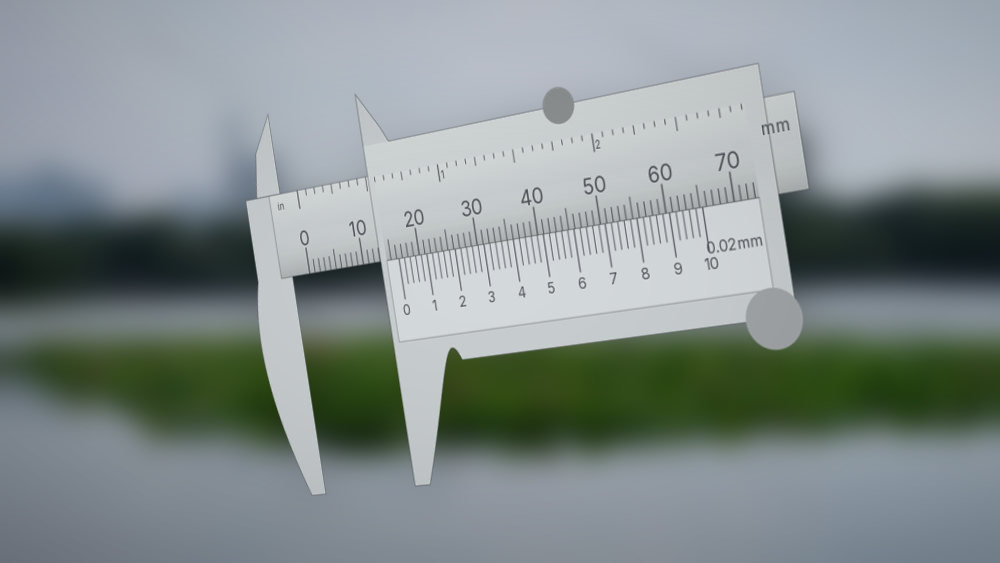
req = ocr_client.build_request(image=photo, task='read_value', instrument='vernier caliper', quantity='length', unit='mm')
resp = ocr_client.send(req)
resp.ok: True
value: 16.4 mm
